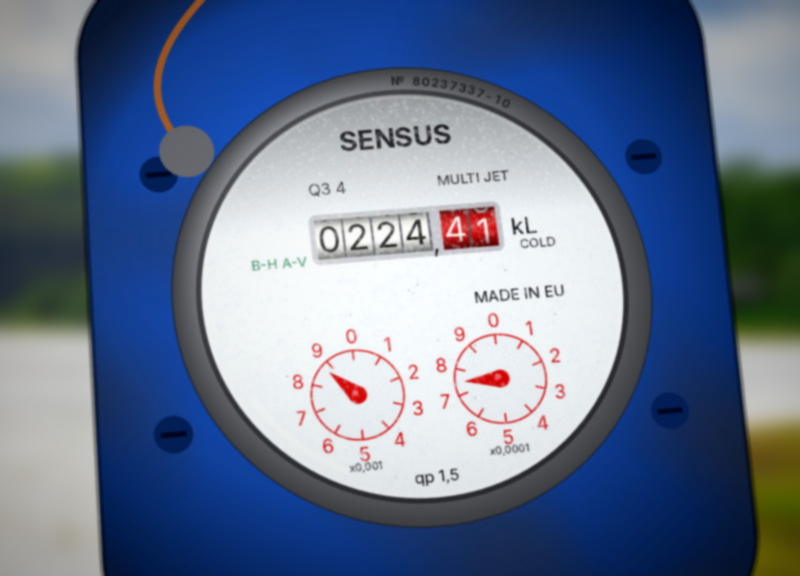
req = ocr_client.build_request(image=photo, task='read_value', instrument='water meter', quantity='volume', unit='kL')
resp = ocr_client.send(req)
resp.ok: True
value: 224.4087 kL
